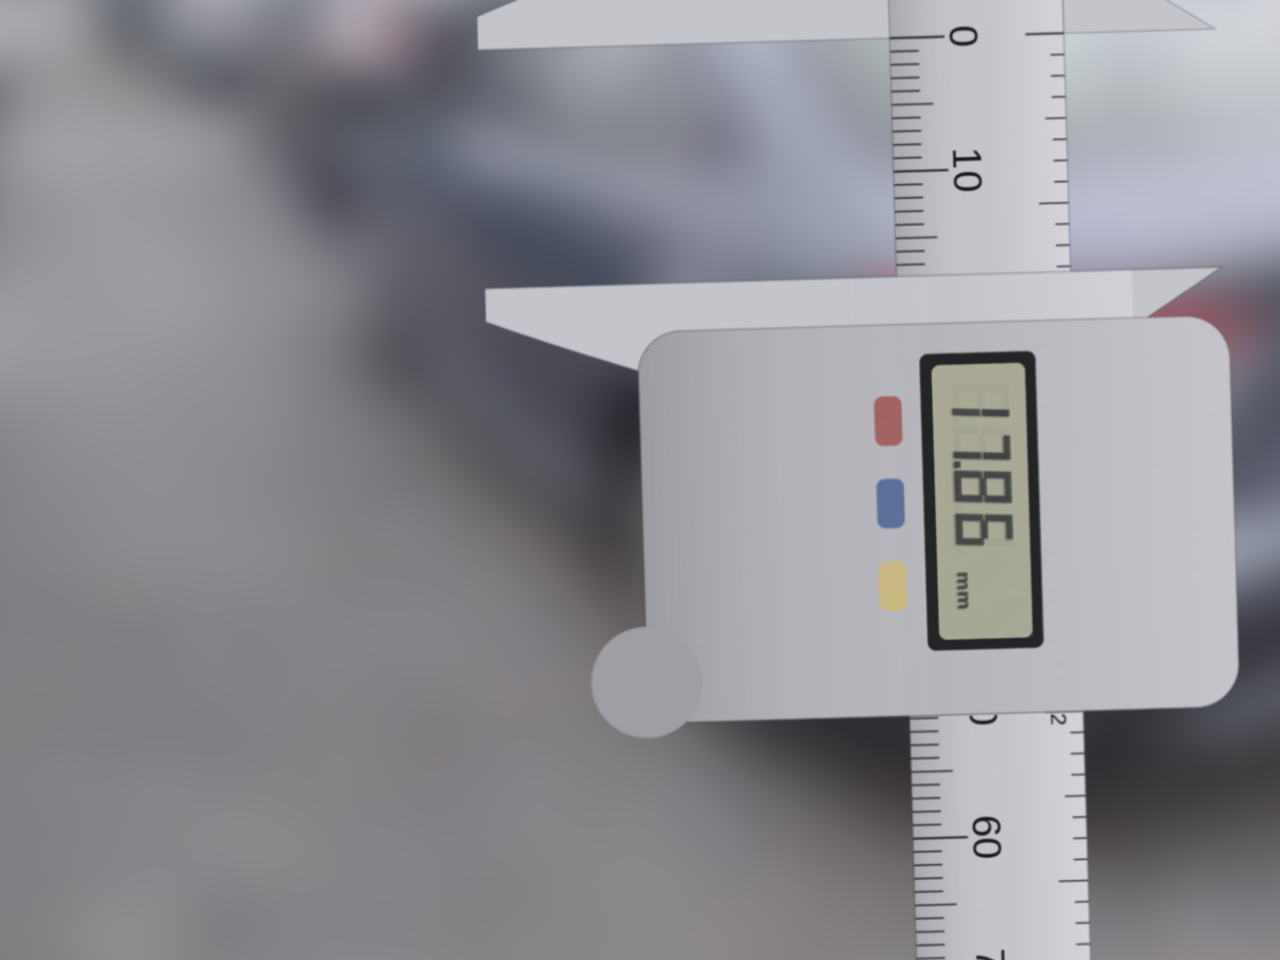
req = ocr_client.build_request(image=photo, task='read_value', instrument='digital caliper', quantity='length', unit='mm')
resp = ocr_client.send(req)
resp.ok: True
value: 17.86 mm
